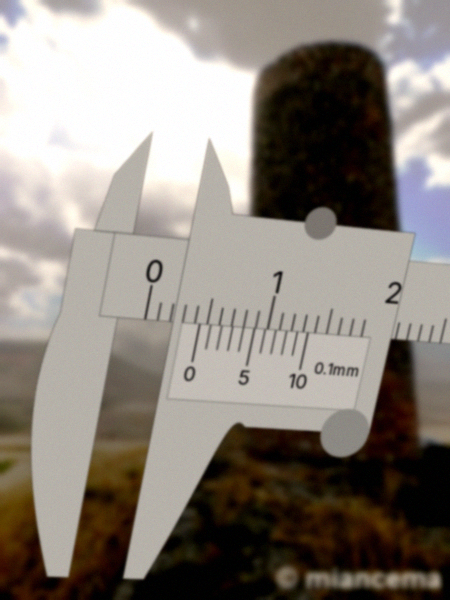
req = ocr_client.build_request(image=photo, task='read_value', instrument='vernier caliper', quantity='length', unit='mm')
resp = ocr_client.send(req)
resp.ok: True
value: 4.4 mm
